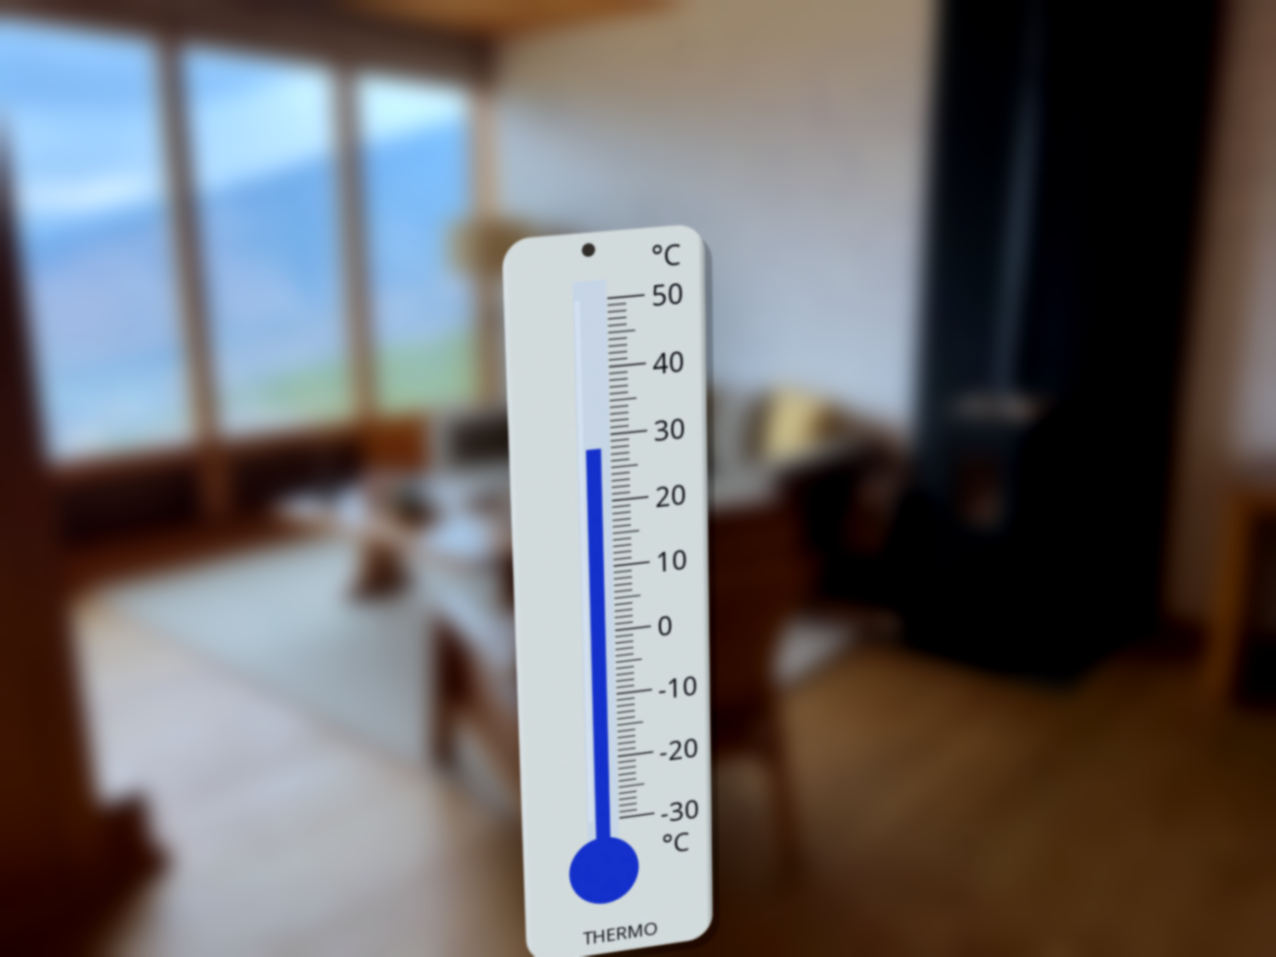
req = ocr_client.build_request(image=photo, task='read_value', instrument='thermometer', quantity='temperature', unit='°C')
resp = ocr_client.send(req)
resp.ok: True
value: 28 °C
